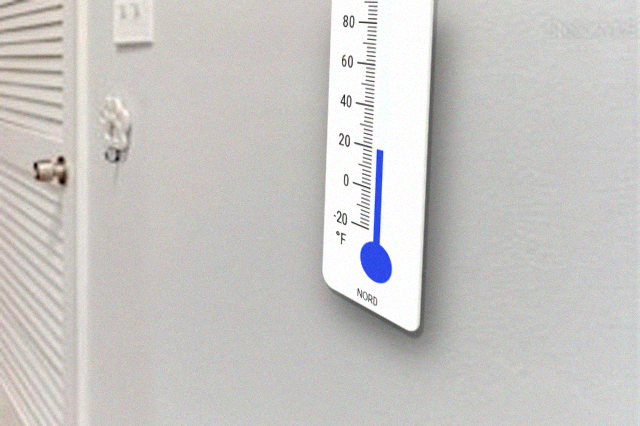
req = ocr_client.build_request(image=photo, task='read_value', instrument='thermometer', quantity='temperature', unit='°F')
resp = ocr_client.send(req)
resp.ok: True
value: 20 °F
